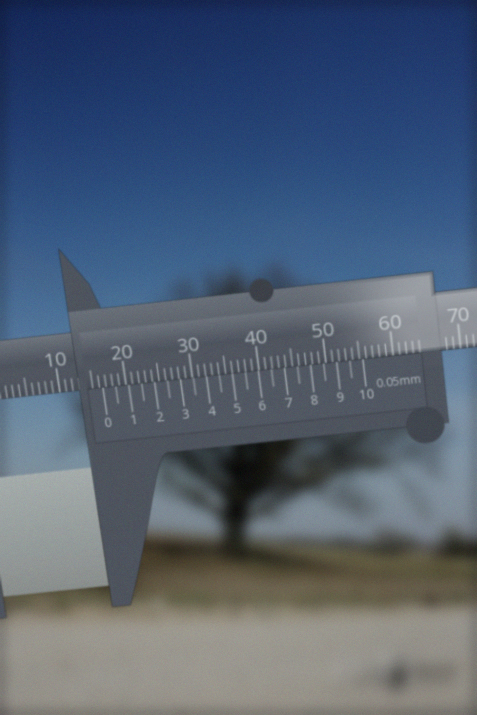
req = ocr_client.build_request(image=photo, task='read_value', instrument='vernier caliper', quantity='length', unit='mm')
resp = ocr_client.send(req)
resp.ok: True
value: 16.5 mm
